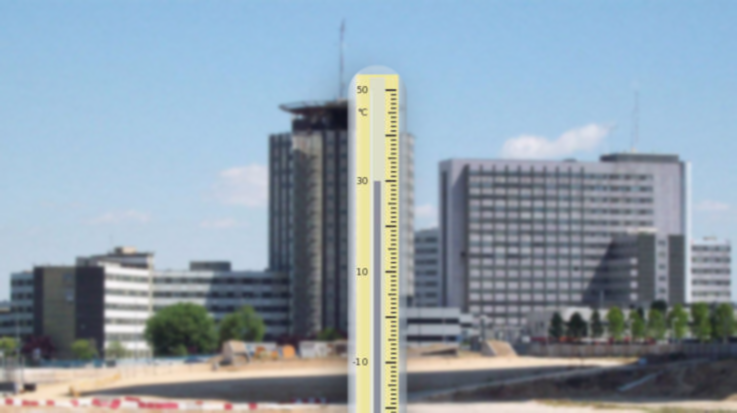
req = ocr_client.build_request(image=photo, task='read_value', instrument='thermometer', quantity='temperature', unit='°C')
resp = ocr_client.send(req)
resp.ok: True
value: 30 °C
